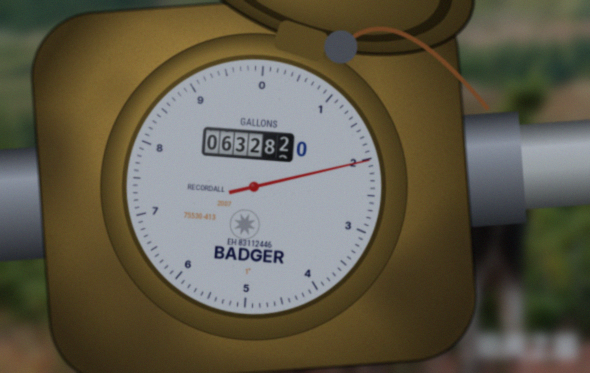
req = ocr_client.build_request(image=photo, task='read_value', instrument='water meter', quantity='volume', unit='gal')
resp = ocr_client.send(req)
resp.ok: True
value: 632822.0 gal
